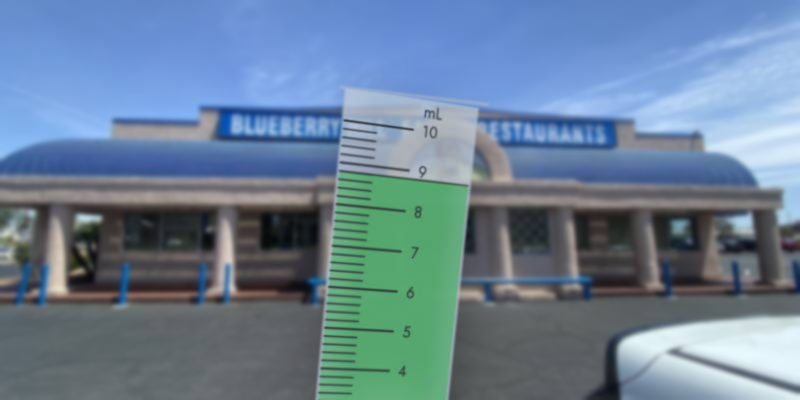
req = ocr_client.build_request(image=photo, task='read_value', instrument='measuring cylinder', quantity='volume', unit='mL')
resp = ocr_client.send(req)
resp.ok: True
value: 8.8 mL
